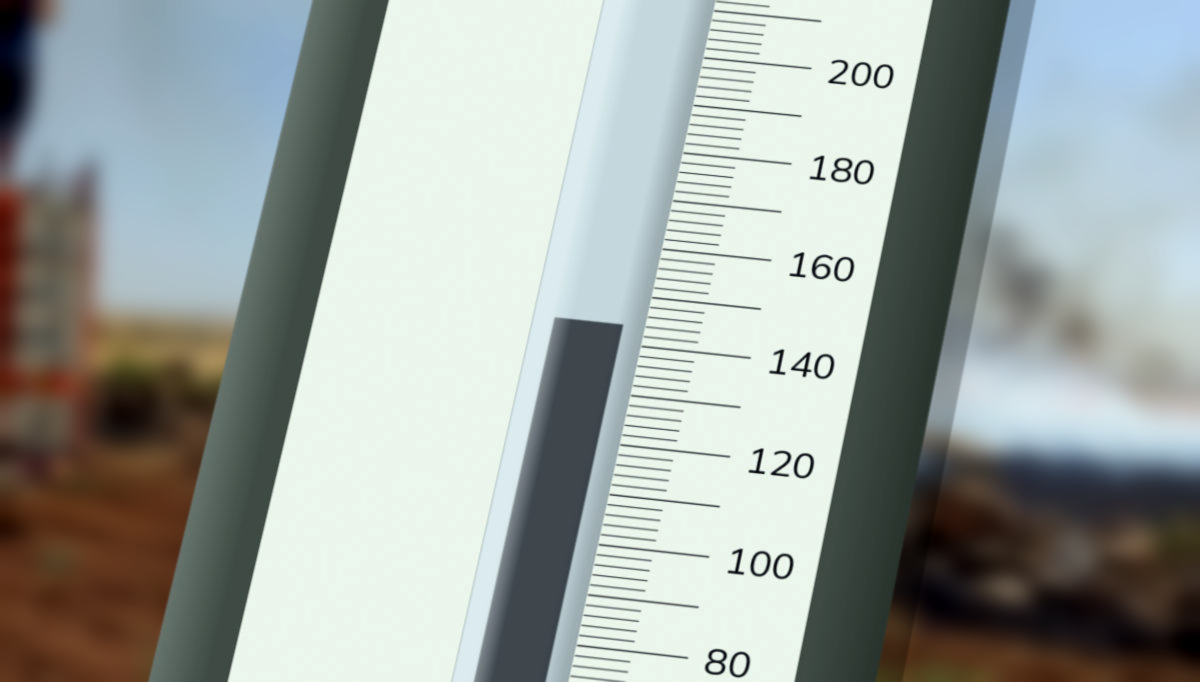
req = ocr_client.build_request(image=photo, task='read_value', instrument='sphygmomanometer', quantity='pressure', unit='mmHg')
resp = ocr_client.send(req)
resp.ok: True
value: 144 mmHg
